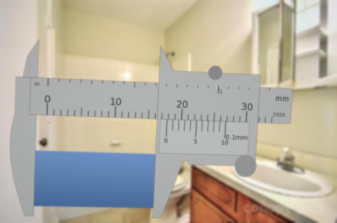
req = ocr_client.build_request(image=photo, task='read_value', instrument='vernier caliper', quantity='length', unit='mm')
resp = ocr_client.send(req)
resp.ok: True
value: 17.8 mm
